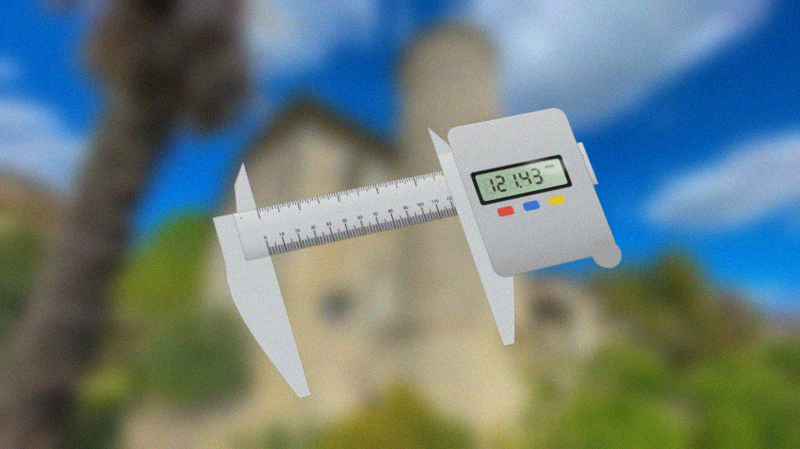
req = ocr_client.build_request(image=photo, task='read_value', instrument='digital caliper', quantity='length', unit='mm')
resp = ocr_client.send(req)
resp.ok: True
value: 121.43 mm
